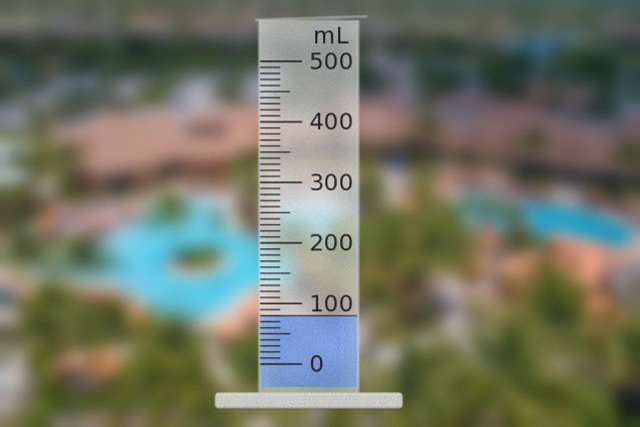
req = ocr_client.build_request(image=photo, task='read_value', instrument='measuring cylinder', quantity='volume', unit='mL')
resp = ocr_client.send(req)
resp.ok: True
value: 80 mL
